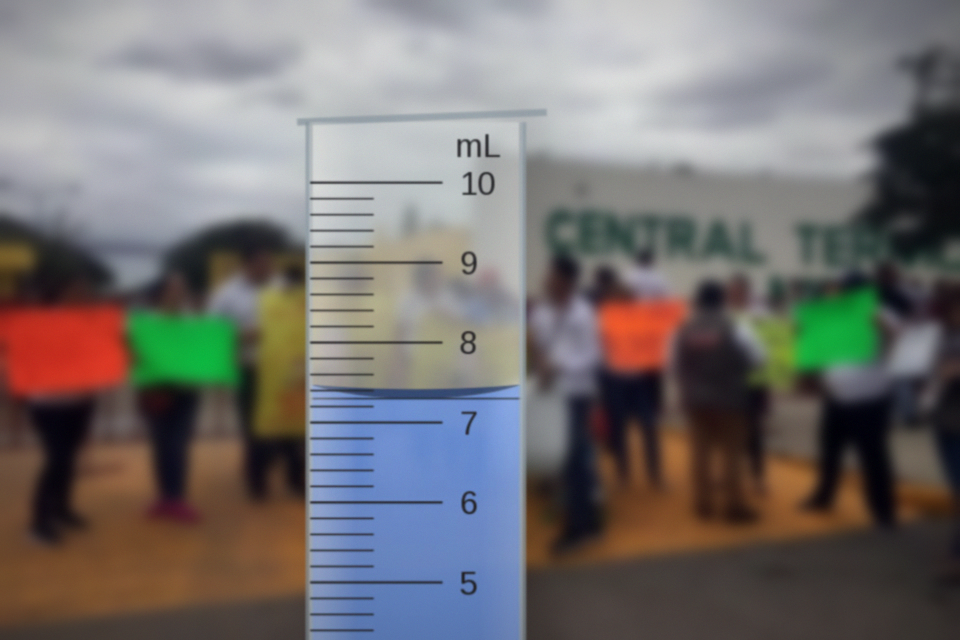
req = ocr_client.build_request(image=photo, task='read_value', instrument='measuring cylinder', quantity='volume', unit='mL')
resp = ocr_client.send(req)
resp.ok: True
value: 7.3 mL
